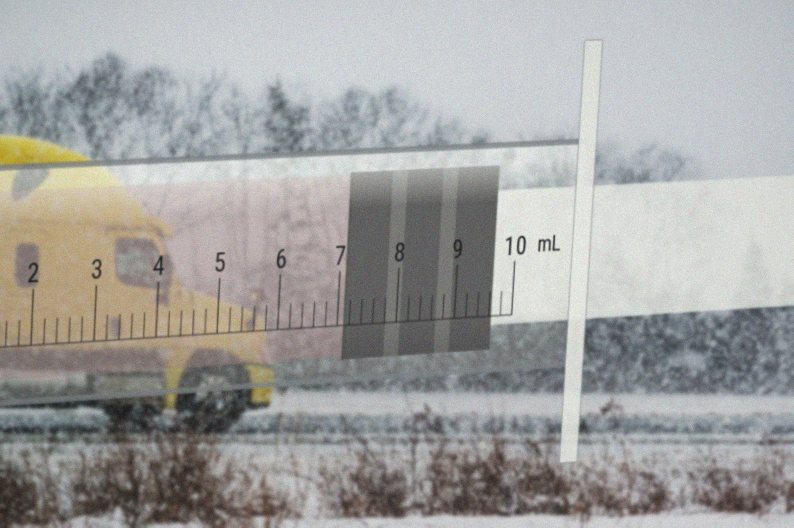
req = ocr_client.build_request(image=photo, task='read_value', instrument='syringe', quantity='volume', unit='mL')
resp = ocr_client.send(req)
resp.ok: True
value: 7.1 mL
